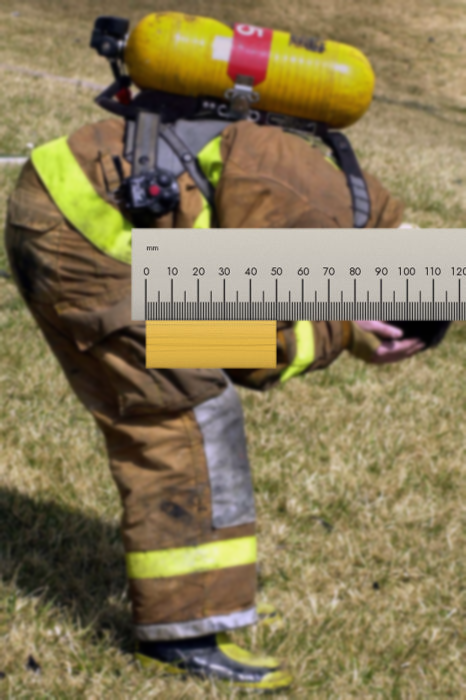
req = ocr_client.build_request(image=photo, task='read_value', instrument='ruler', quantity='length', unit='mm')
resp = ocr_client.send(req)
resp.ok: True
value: 50 mm
